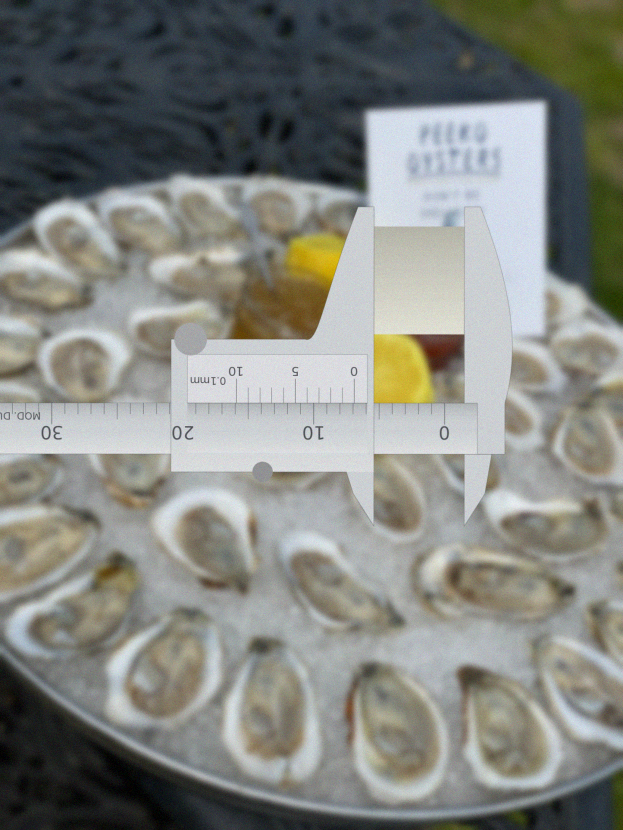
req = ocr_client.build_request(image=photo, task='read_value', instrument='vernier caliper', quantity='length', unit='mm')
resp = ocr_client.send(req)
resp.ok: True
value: 6.9 mm
